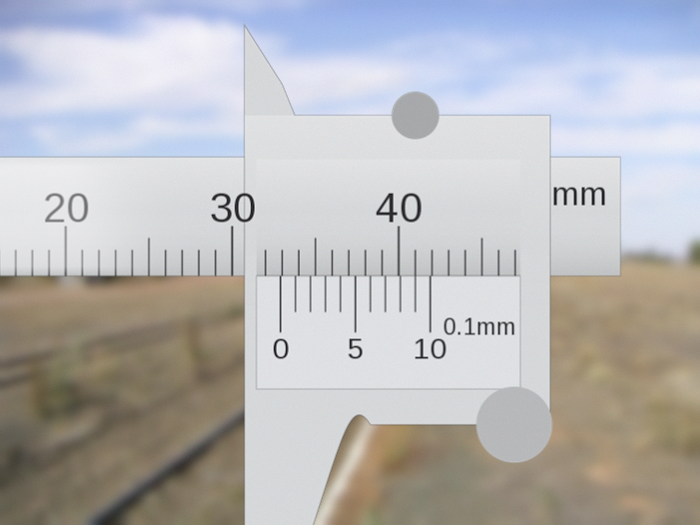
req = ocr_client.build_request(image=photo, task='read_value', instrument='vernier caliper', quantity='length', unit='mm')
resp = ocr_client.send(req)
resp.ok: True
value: 32.9 mm
